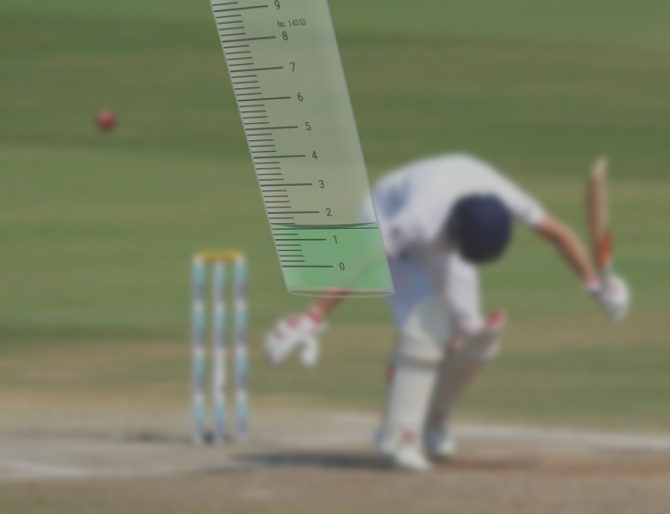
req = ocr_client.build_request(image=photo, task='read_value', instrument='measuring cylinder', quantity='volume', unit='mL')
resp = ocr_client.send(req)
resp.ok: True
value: 1.4 mL
